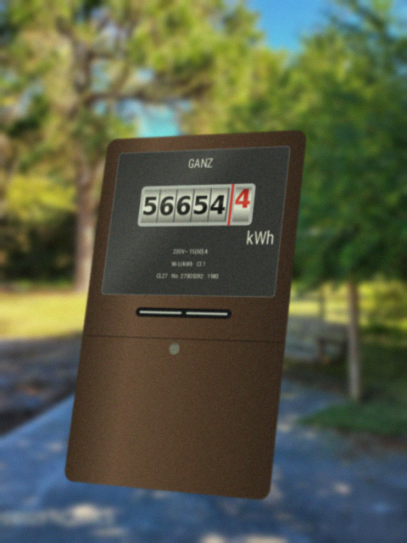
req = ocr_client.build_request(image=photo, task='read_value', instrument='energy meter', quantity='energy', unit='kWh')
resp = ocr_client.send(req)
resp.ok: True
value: 56654.4 kWh
